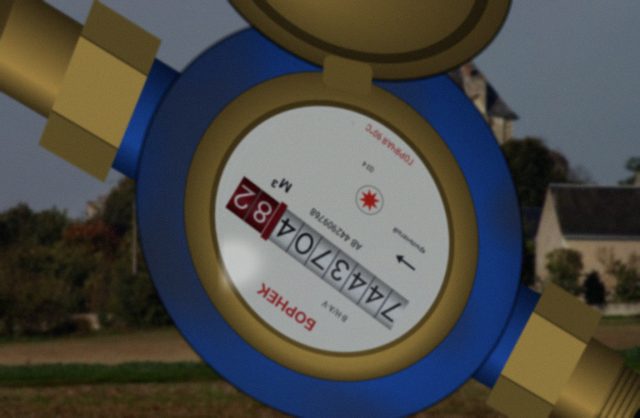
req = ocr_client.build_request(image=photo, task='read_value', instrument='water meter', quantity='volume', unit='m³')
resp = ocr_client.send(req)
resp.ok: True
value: 7443704.82 m³
